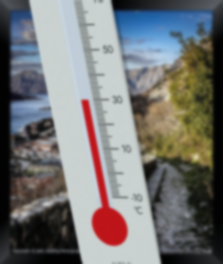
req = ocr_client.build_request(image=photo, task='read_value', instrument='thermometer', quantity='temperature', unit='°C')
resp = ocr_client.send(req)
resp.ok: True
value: 30 °C
